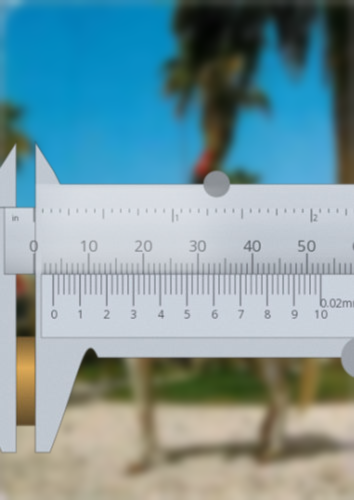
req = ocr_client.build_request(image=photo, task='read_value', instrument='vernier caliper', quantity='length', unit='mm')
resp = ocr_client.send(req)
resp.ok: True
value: 3.5 mm
